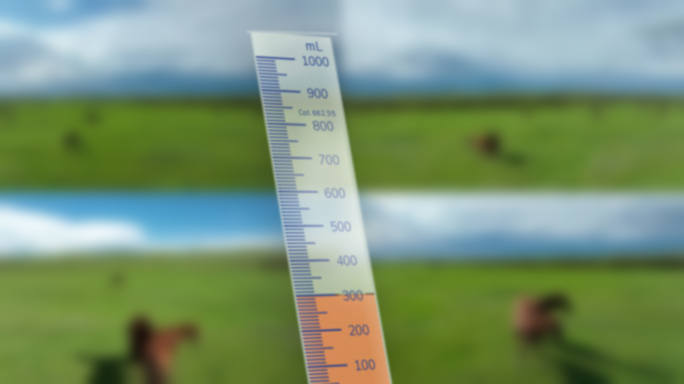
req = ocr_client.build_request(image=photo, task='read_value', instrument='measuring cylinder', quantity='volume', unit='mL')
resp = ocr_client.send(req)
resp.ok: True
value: 300 mL
